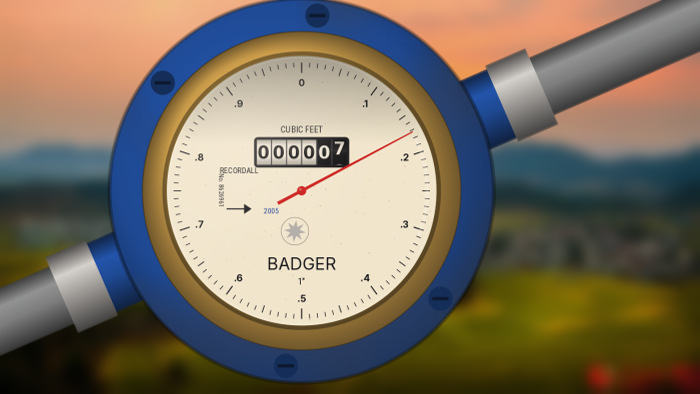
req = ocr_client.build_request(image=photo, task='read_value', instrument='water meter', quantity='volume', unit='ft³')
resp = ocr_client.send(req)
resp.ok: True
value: 7.17 ft³
